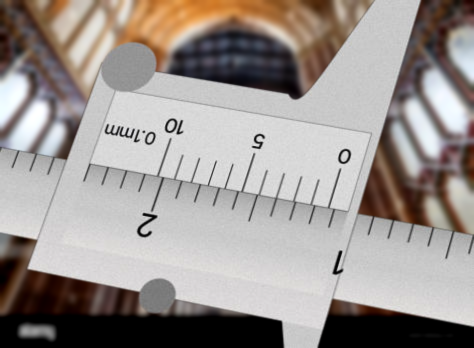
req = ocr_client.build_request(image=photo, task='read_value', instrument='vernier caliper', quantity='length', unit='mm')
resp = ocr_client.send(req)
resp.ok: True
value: 11.3 mm
